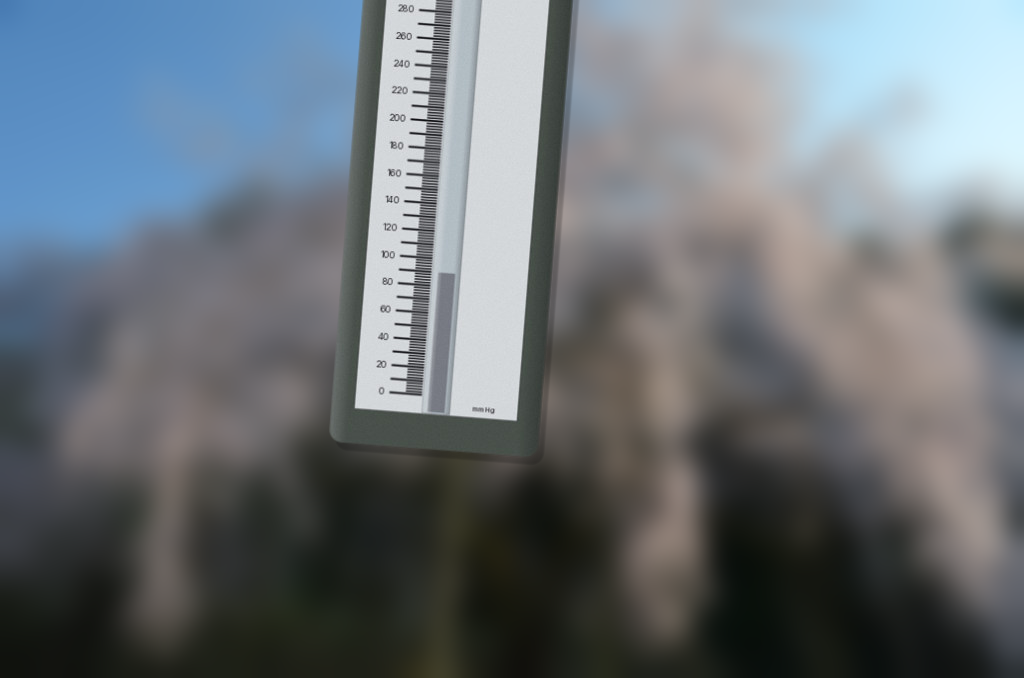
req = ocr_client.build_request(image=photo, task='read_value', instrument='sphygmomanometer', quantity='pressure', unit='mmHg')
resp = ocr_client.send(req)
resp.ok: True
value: 90 mmHg
